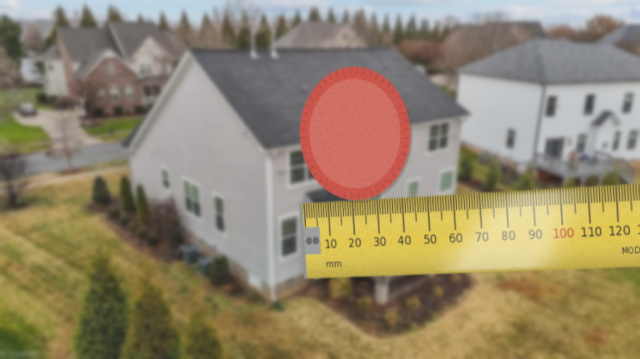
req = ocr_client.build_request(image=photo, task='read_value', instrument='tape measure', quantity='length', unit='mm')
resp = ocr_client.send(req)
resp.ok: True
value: 45 mm
